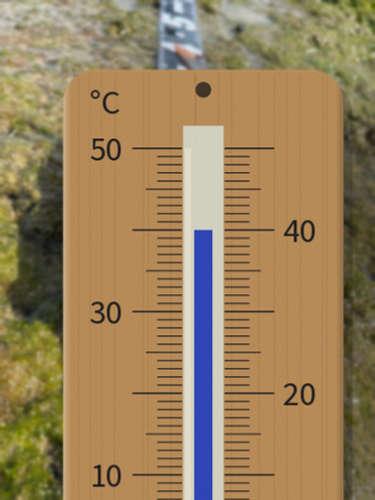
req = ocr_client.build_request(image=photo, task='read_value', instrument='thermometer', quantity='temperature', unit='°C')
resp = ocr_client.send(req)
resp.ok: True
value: 40 °C
